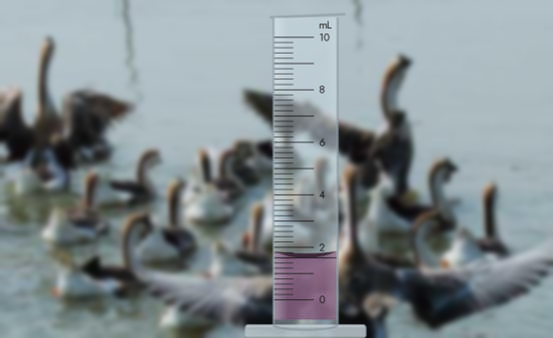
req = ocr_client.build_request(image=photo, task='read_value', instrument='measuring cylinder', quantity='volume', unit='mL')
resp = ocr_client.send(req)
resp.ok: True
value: 1.6 mL
